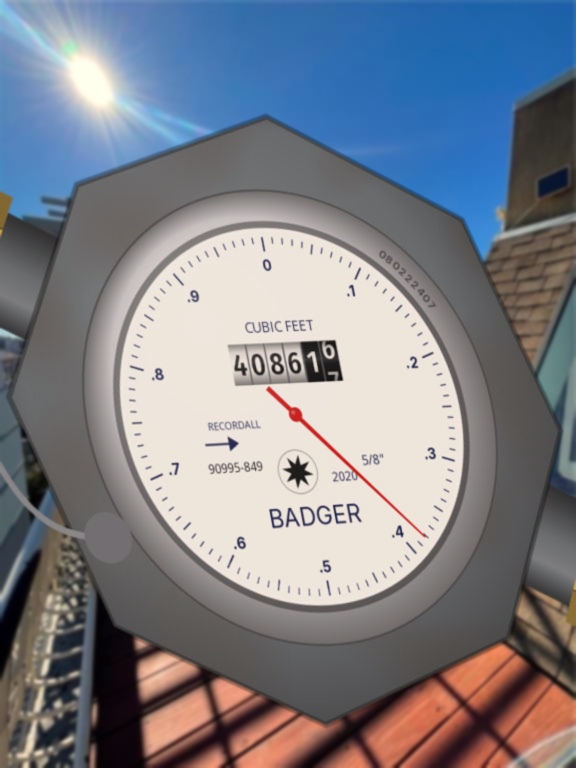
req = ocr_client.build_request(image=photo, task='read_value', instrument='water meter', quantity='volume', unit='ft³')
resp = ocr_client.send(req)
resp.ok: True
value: 408616.38 ft³
